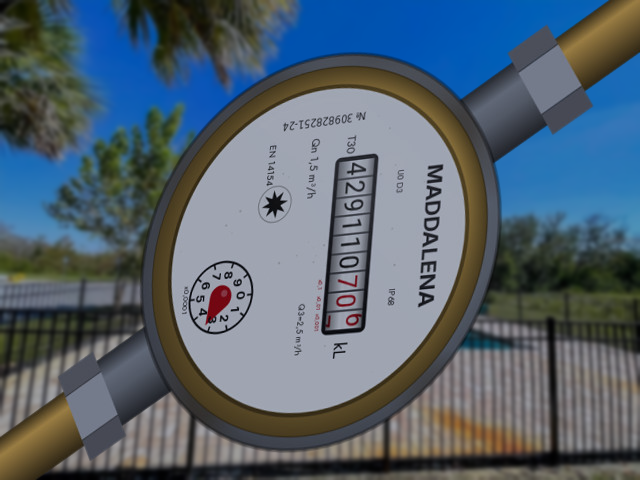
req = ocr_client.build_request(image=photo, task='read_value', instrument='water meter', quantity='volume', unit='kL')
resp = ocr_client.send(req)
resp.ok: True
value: 429110.7063 kL
